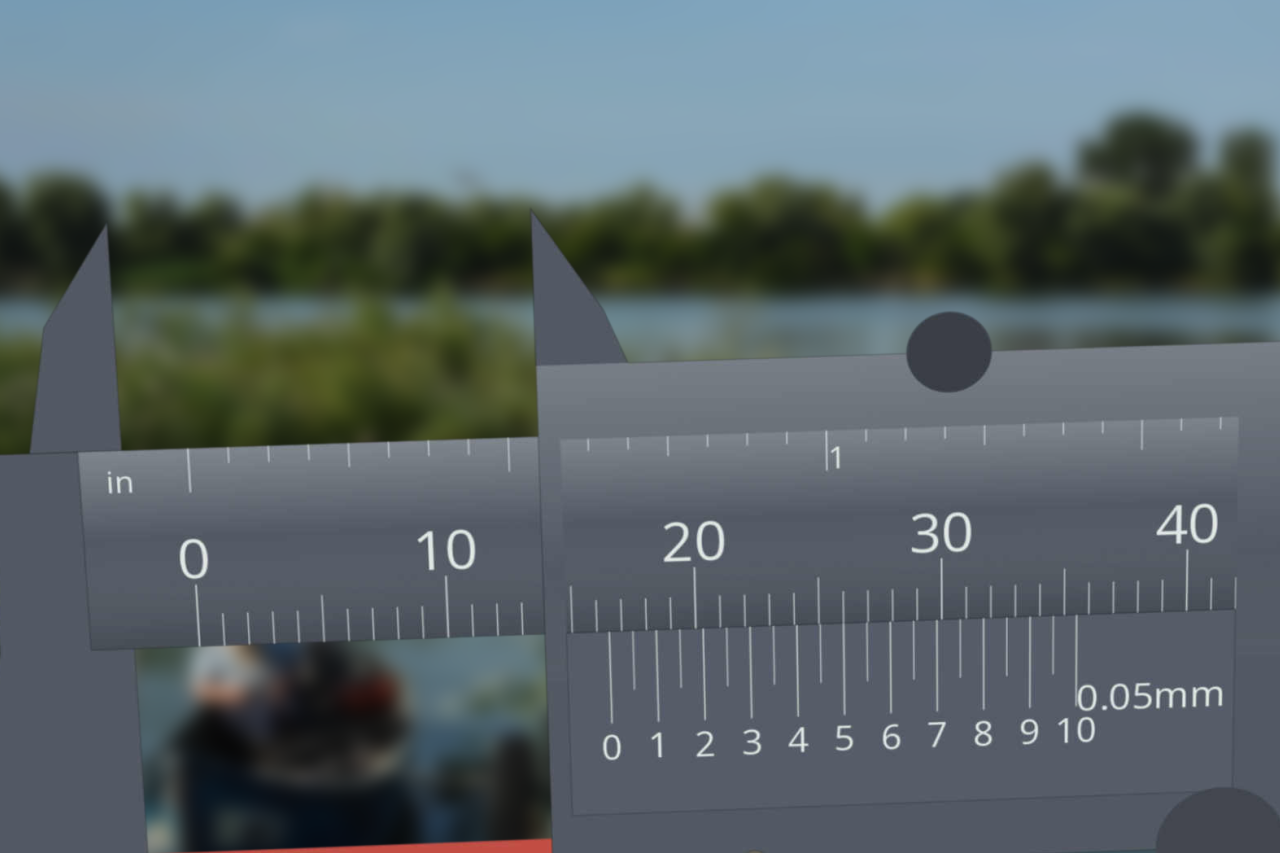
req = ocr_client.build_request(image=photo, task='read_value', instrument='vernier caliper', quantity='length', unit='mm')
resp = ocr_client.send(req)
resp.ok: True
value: 16.5 mm
